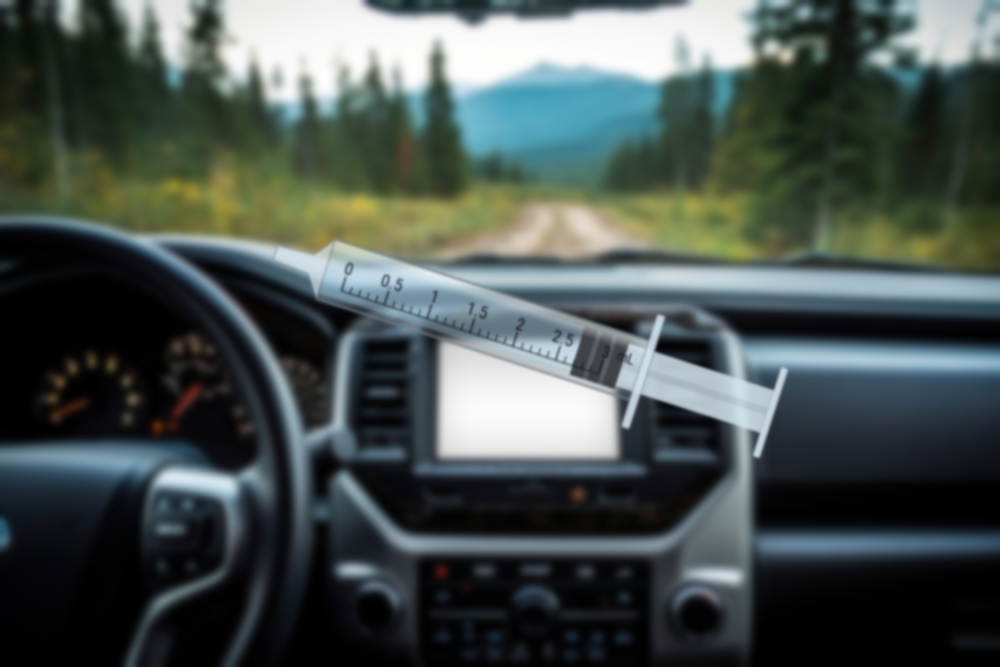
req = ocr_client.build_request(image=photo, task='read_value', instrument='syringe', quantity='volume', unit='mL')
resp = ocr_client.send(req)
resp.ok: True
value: 2.7 mL
